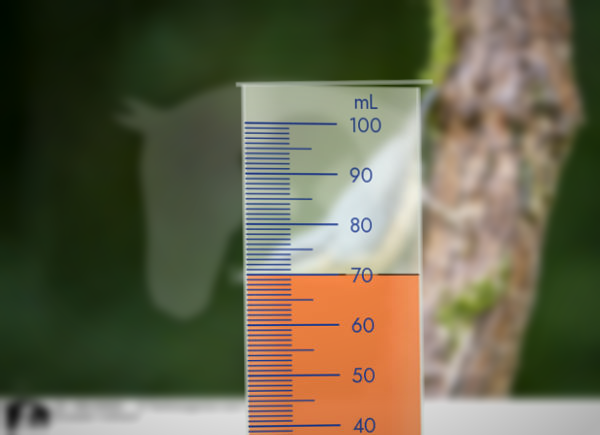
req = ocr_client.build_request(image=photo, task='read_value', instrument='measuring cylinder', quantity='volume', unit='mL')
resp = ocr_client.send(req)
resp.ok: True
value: 70 mL
